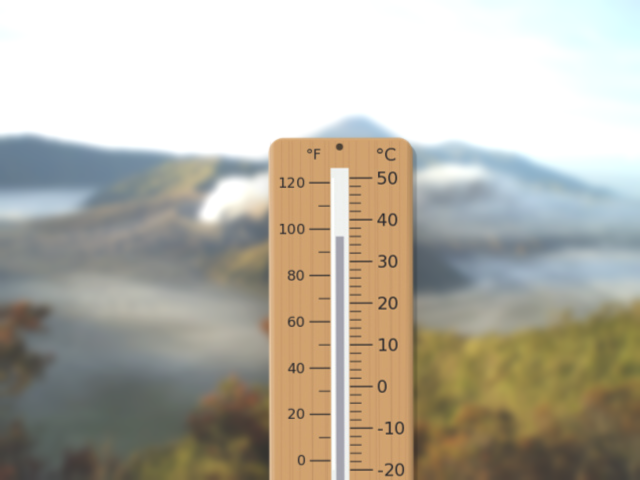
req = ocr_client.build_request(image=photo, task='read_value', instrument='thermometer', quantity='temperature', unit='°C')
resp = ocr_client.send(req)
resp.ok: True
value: 36 °C
